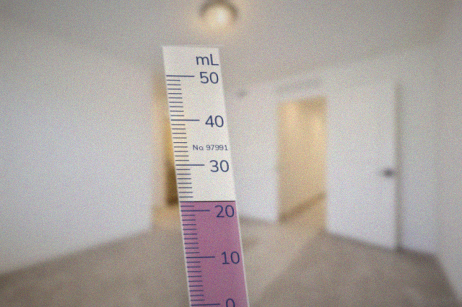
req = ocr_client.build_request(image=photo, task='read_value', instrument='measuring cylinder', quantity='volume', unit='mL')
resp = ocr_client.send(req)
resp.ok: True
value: 22 mL
